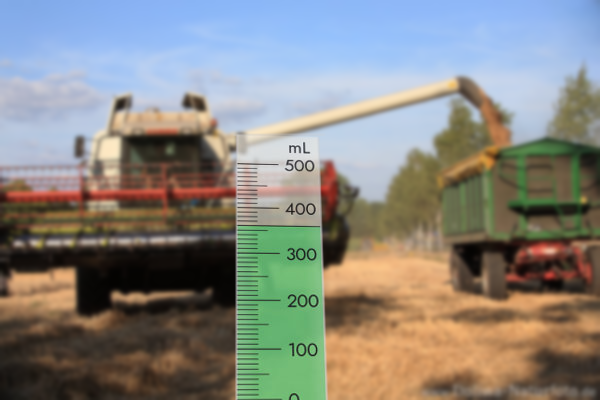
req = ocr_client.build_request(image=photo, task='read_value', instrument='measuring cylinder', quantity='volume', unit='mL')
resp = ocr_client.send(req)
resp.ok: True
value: 360 mL
